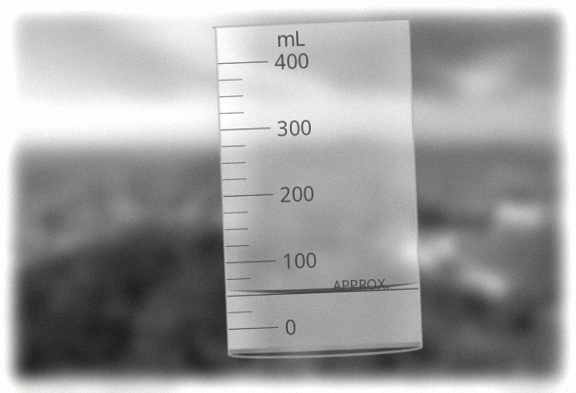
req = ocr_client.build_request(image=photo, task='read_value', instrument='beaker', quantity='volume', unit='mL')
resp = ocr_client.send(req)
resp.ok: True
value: 50 mL
